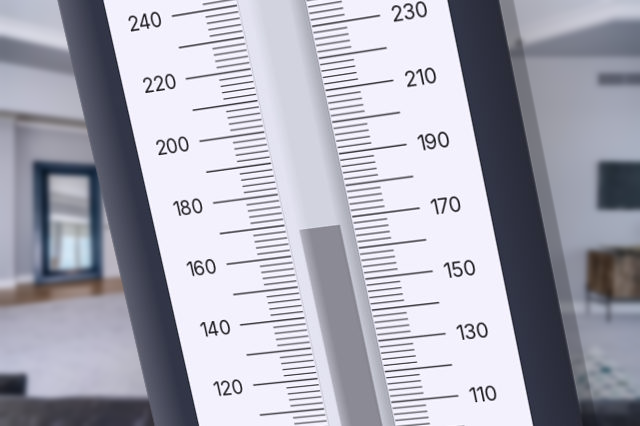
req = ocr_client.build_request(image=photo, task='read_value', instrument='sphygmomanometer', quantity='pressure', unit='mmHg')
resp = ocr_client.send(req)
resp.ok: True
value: 168 mmHg
